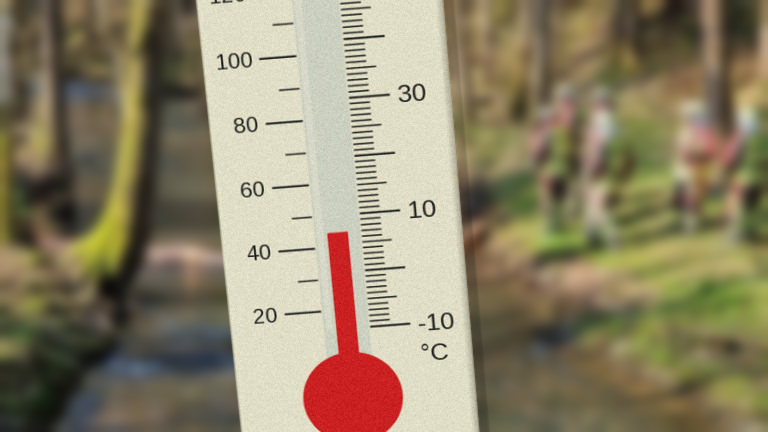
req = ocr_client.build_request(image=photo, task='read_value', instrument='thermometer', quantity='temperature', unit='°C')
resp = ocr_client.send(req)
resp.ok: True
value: 7 °C
